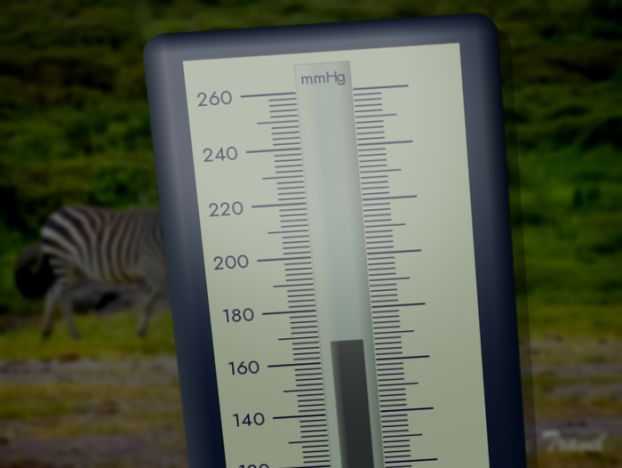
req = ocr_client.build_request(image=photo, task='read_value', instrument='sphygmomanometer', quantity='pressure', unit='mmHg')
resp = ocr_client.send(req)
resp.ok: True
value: 168 mmHg
